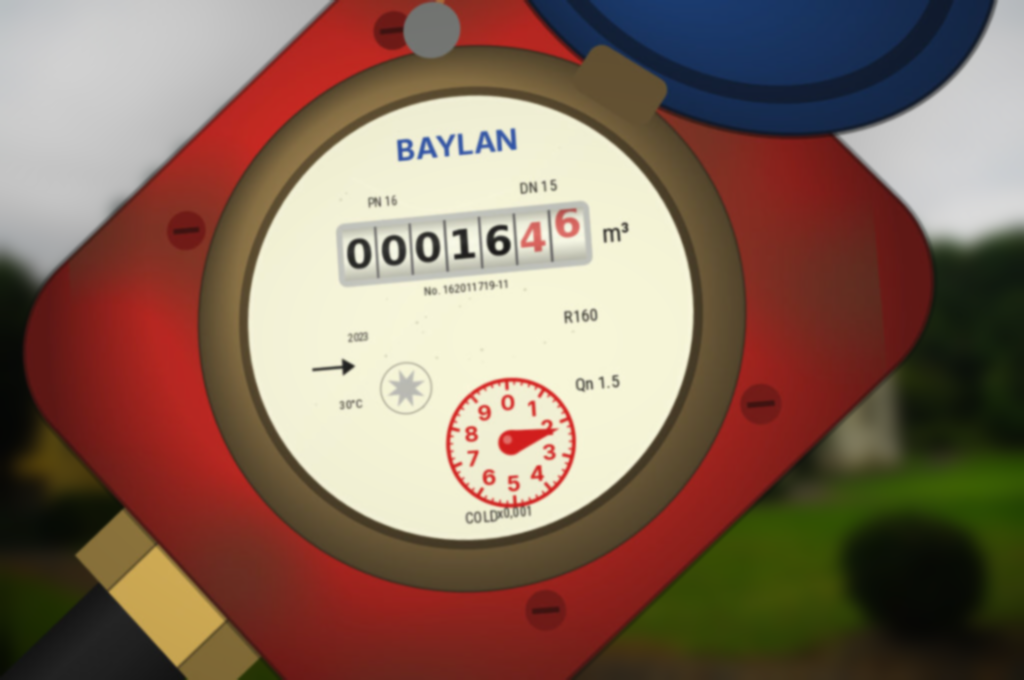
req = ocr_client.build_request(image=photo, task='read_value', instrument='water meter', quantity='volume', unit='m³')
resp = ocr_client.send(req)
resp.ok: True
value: 16.462 m³
